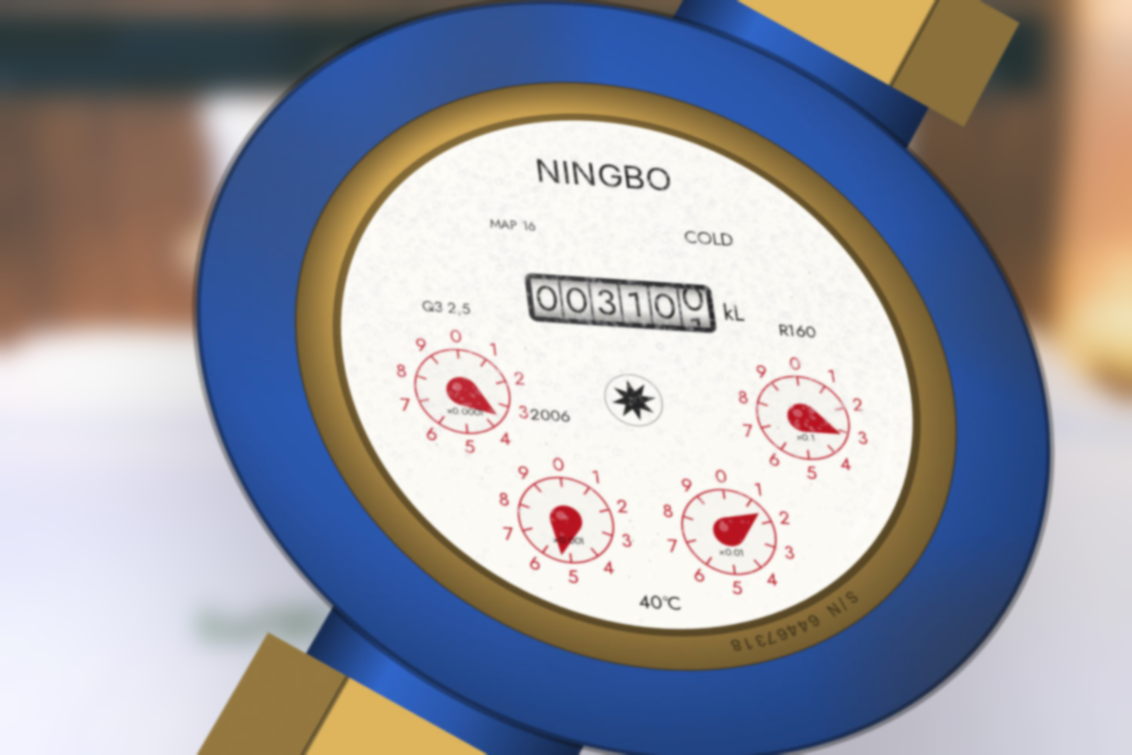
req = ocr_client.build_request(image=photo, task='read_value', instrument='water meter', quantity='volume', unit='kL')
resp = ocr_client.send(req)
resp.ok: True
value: 3100.3153 kL
